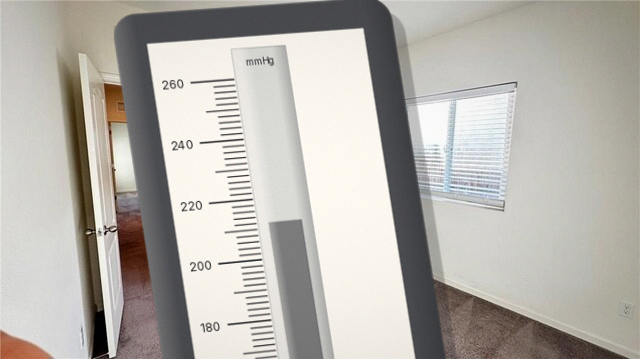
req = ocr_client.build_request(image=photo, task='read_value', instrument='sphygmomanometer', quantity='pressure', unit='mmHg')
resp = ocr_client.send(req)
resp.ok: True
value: 212 mmHg
